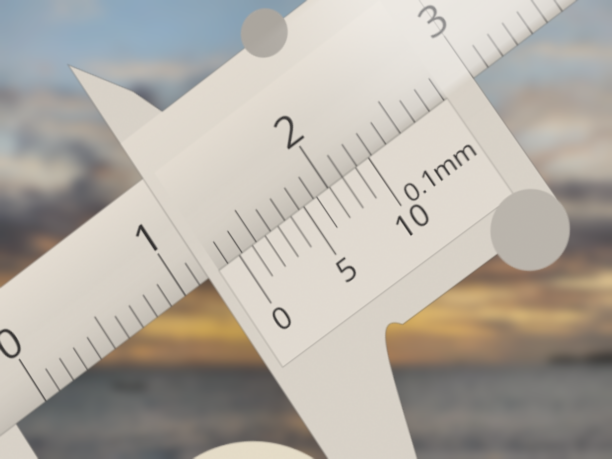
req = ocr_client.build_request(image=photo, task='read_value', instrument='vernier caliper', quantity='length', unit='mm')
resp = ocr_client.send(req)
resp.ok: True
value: 13.8 mm
